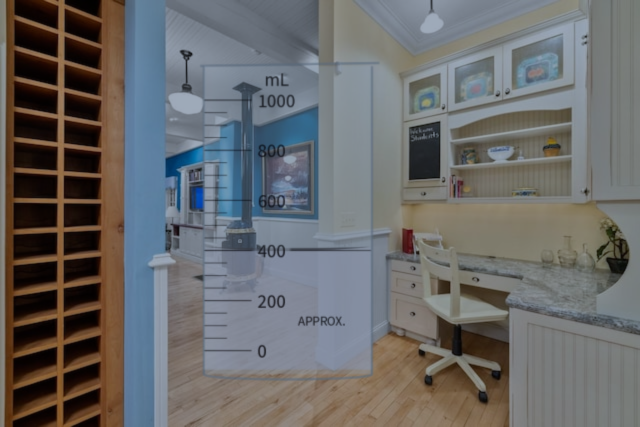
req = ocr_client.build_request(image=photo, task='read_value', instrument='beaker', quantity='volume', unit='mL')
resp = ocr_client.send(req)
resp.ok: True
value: 400 mL
